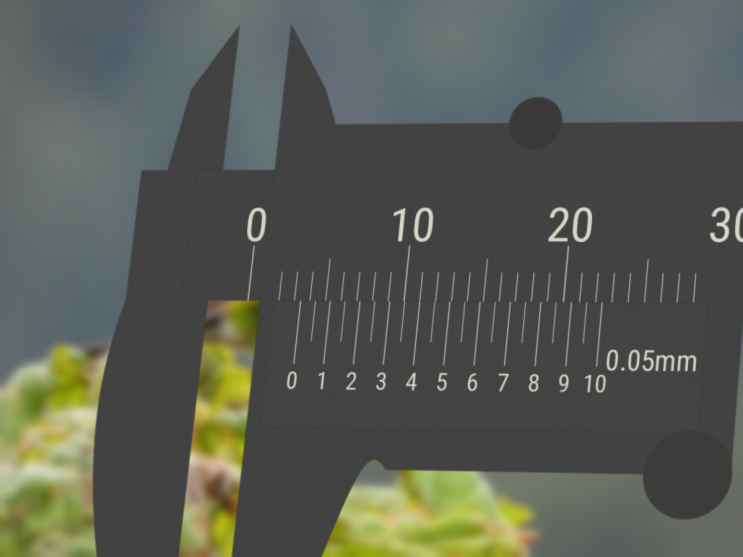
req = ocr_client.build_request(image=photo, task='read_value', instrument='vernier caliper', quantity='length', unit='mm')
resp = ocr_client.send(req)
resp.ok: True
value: 3.4 mm
